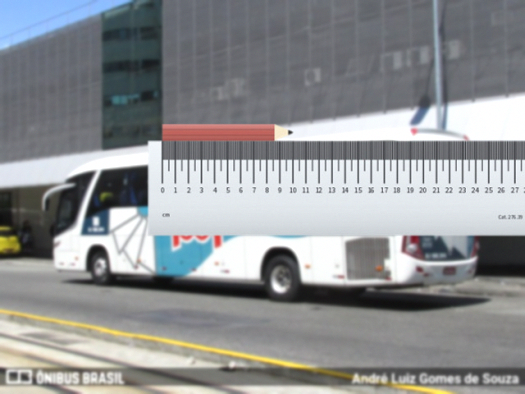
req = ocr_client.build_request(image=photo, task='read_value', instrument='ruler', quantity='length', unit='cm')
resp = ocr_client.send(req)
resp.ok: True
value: 10 cm
